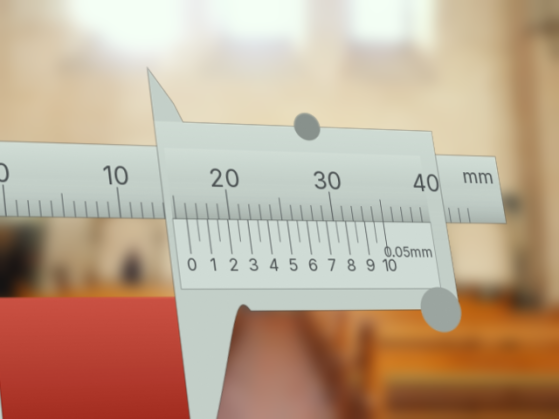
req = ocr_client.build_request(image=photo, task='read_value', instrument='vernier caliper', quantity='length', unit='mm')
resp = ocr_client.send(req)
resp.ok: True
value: 16.0 mm
